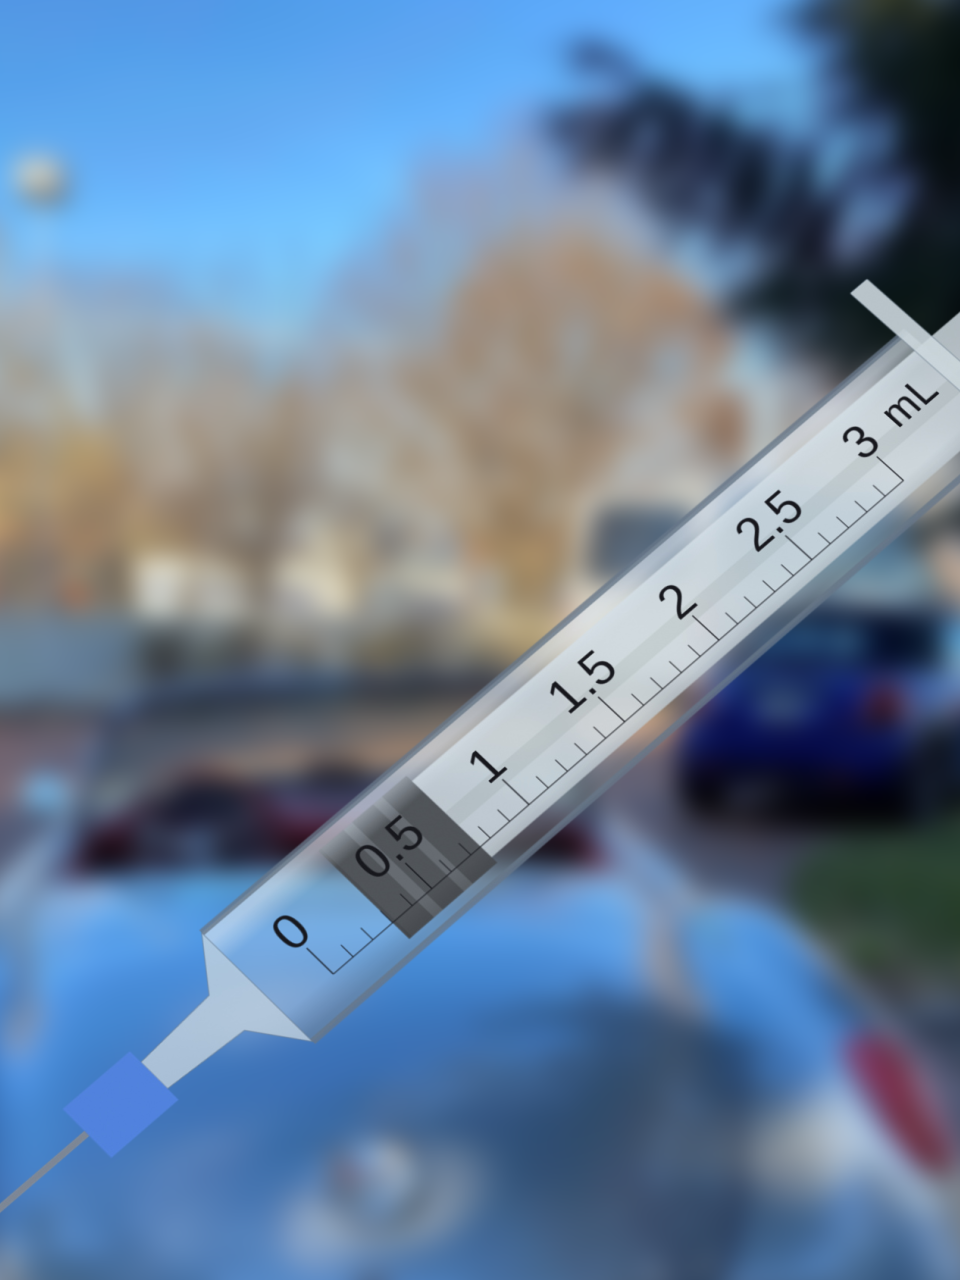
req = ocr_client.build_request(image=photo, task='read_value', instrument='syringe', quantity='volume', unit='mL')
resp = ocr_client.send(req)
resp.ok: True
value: 0.3 mL
